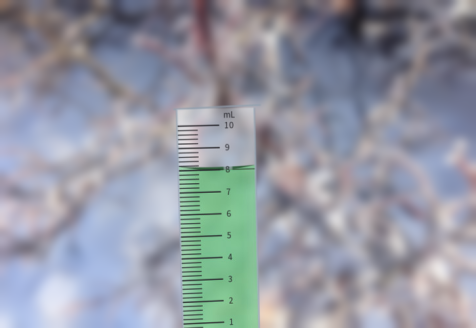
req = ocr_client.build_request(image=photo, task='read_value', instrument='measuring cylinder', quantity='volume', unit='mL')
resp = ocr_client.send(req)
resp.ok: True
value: 8 mL
